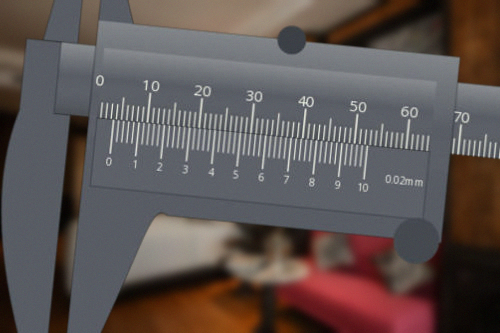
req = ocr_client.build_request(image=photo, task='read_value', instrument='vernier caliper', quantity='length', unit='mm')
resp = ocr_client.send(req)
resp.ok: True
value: 3.5 mm
